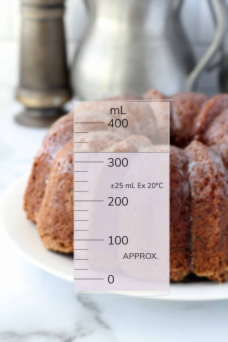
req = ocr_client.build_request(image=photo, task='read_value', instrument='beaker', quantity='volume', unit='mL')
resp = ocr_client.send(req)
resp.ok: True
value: 325 mL
